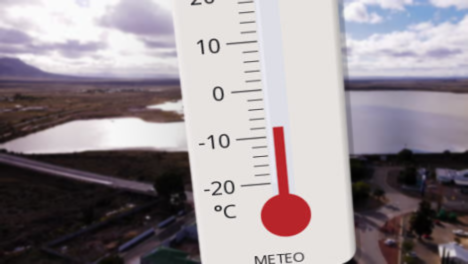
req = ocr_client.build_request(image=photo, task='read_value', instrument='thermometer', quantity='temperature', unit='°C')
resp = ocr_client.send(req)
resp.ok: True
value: -8 °C
